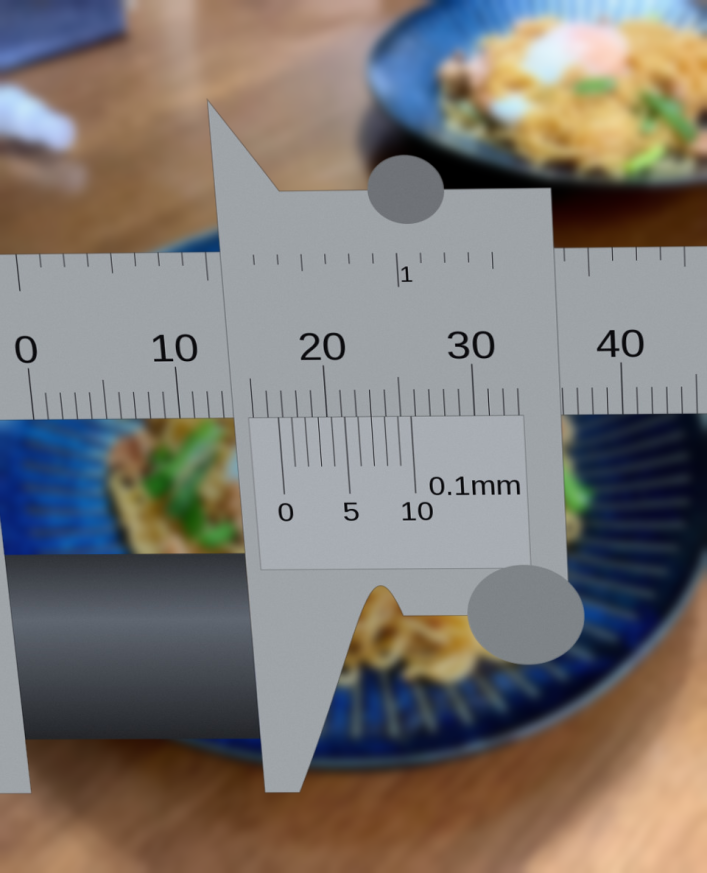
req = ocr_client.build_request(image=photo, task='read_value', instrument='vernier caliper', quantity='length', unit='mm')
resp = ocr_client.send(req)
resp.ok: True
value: 16.7 mm
